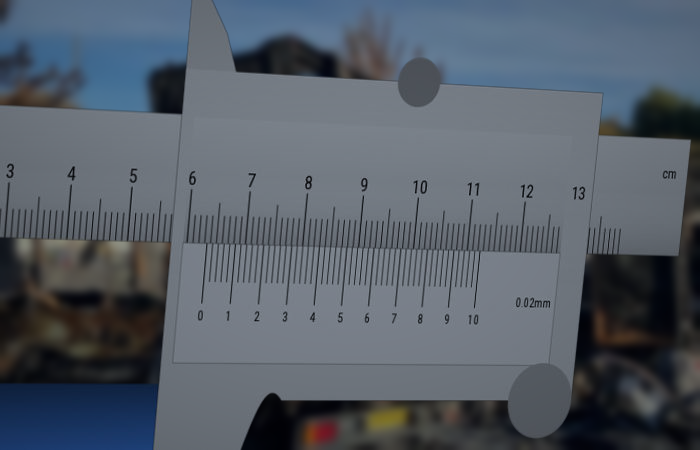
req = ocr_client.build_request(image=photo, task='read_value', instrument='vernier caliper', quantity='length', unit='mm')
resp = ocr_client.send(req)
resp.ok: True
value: 63.4 mm
